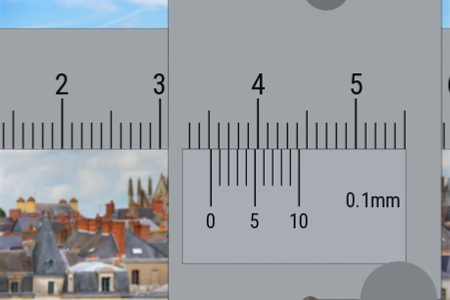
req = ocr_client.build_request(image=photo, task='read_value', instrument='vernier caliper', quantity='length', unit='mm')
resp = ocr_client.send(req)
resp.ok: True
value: 35.2 mm
